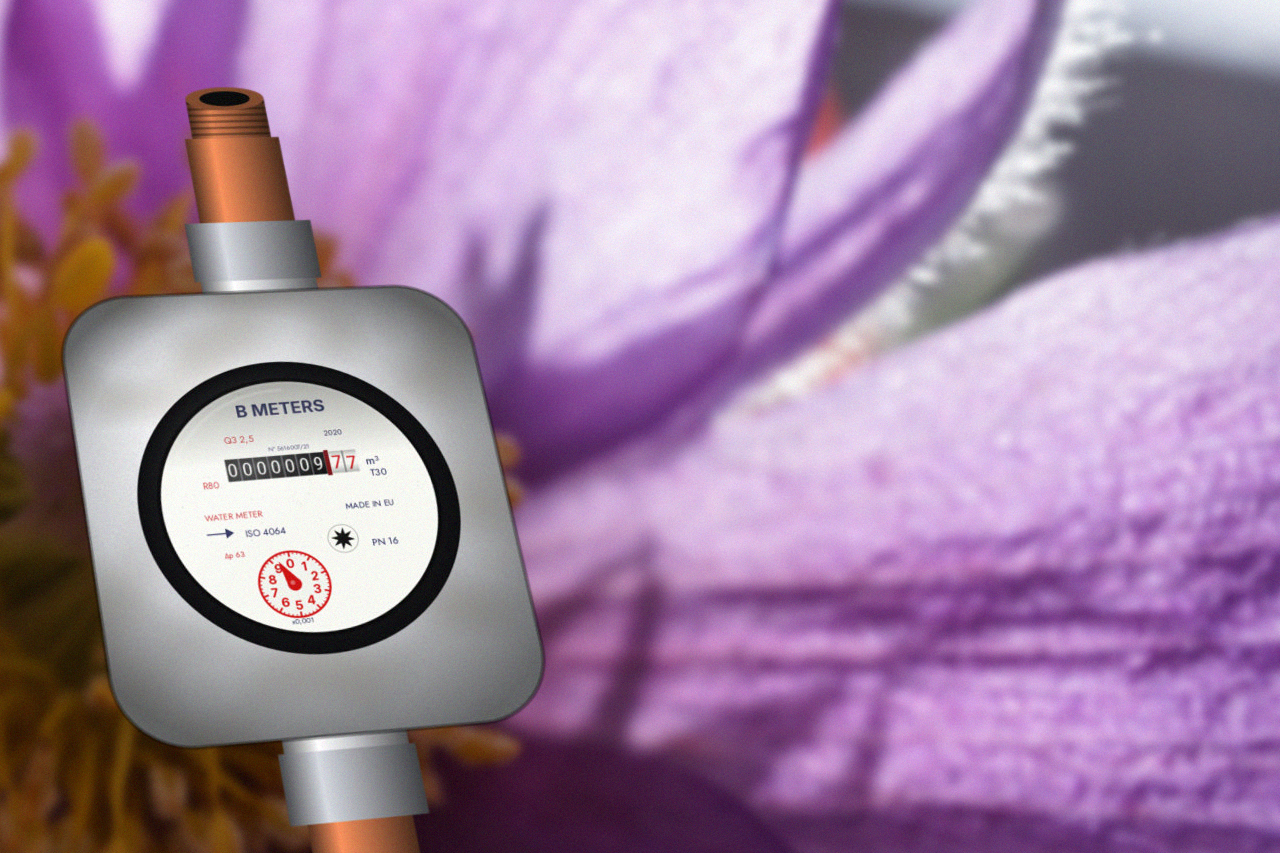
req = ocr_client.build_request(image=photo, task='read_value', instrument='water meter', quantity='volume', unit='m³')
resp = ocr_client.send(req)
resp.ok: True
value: 9.769 m³
